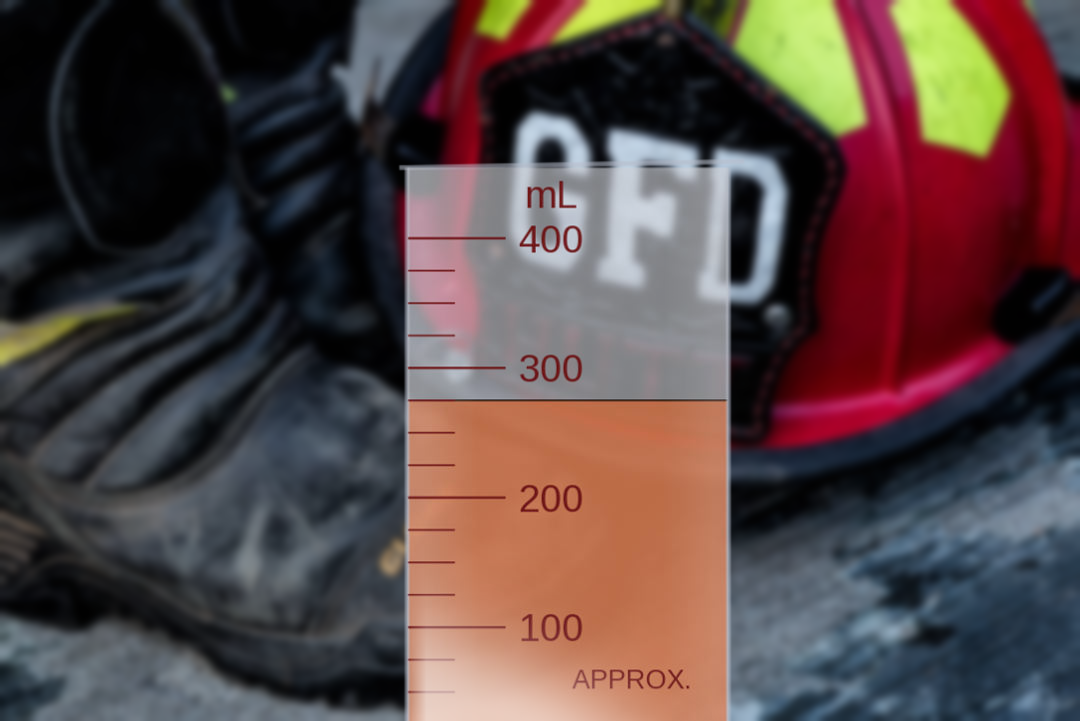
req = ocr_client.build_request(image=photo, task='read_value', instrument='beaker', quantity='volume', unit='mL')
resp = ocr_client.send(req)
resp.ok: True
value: 275 mL
